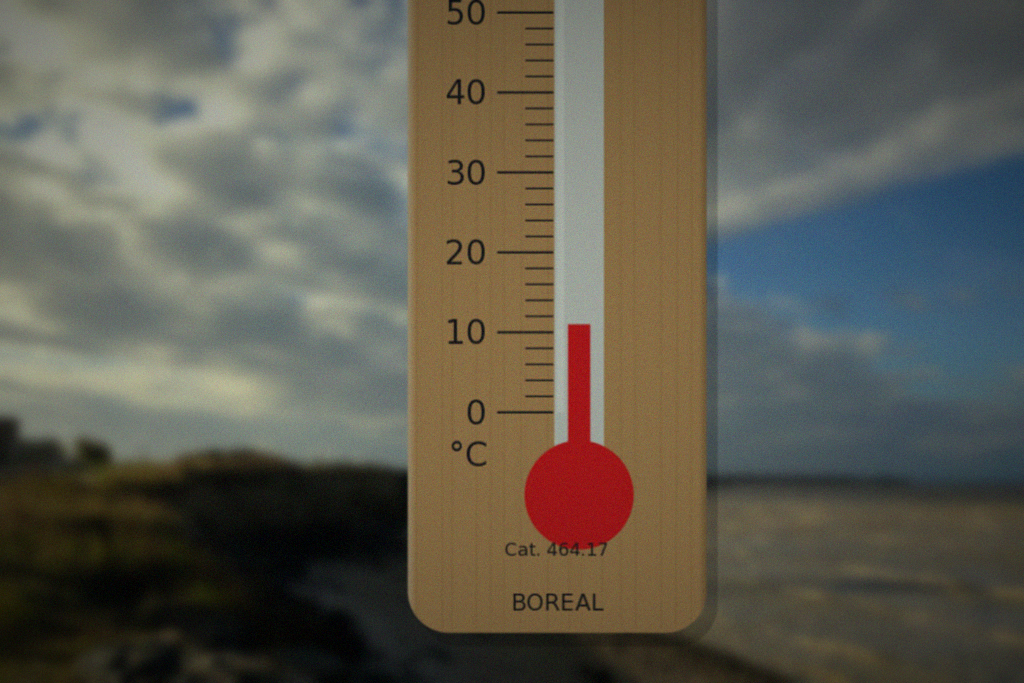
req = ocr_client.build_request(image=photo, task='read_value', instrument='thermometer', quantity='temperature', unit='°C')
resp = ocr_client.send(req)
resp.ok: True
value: 11 °C
